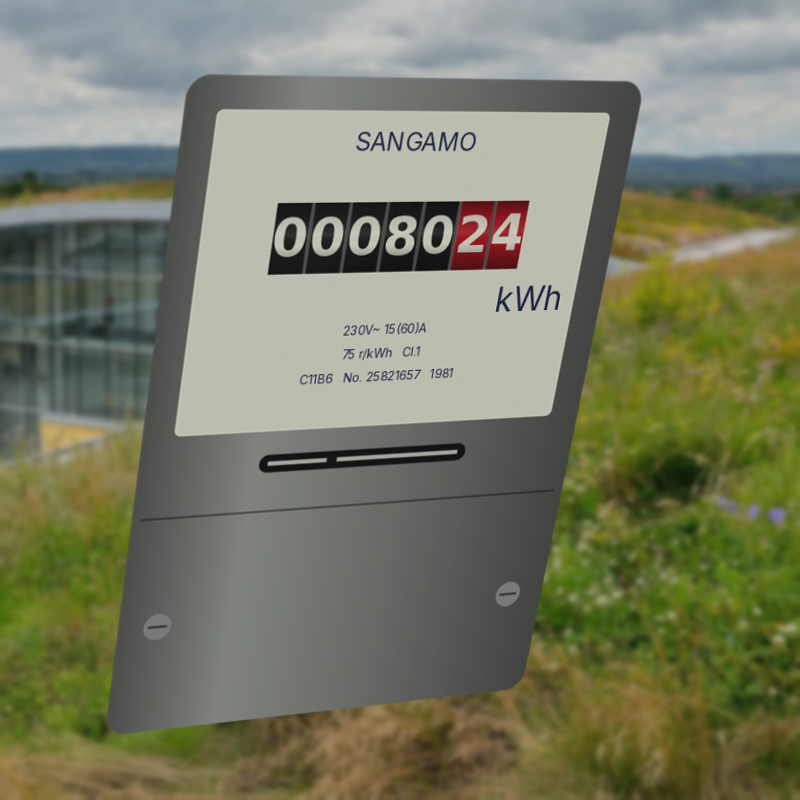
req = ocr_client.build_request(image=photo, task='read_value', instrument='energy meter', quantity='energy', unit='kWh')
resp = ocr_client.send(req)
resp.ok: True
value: 80.24 kWh
